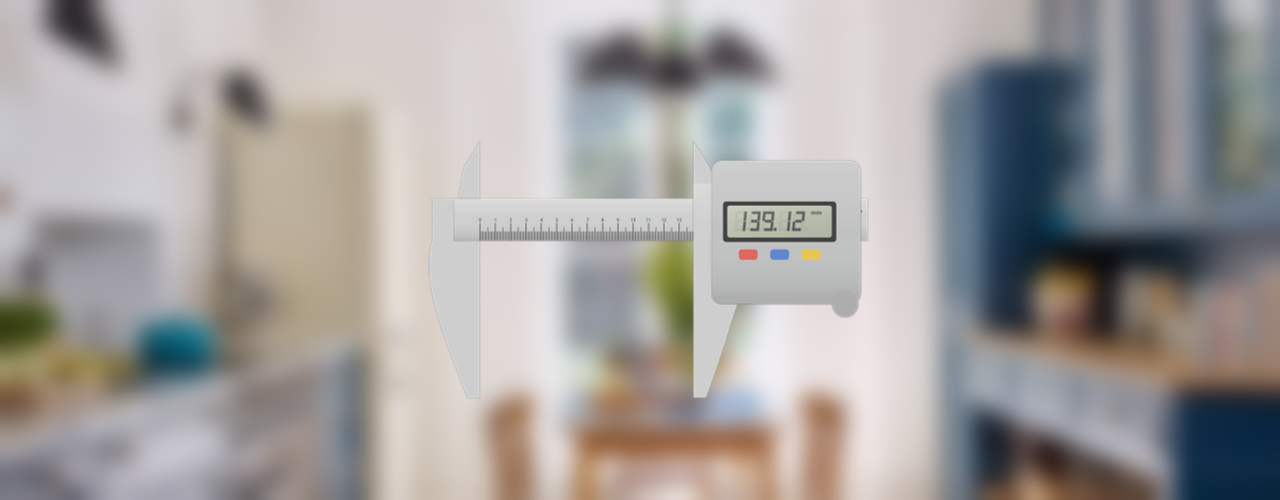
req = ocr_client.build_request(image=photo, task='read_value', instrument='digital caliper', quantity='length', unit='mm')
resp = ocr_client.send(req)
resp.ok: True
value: 139.12 mm
